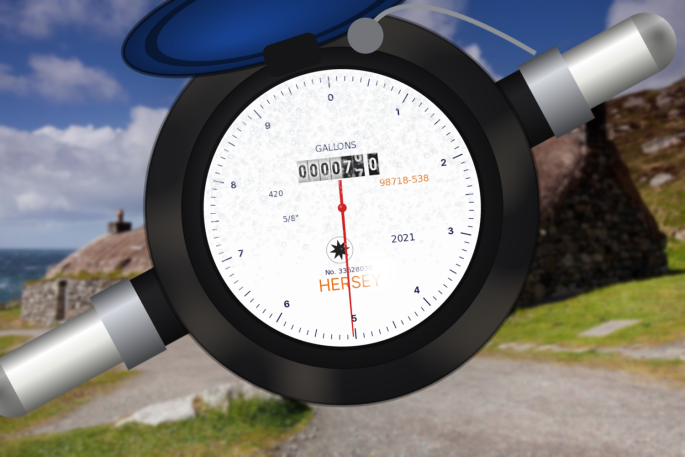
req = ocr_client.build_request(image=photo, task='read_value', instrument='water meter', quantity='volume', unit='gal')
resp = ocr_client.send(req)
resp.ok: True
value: 765.0 gal
